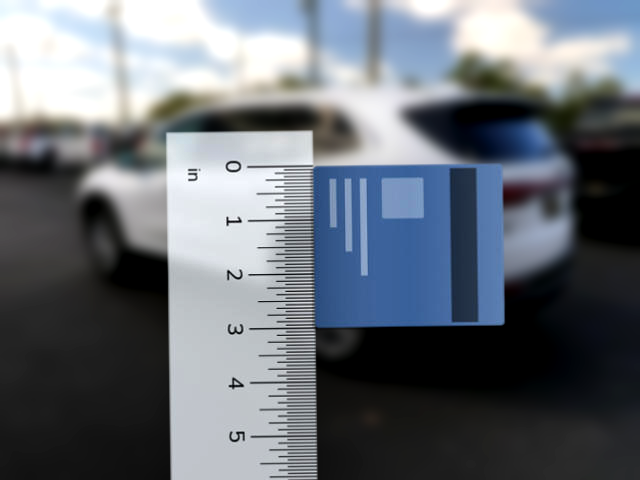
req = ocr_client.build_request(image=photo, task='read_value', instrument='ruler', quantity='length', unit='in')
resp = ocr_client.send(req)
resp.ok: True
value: 3 in
